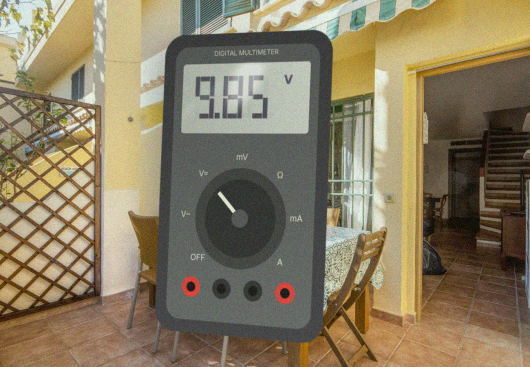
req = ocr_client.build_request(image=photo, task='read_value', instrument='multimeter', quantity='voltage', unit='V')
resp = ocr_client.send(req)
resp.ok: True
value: 9.85 V
